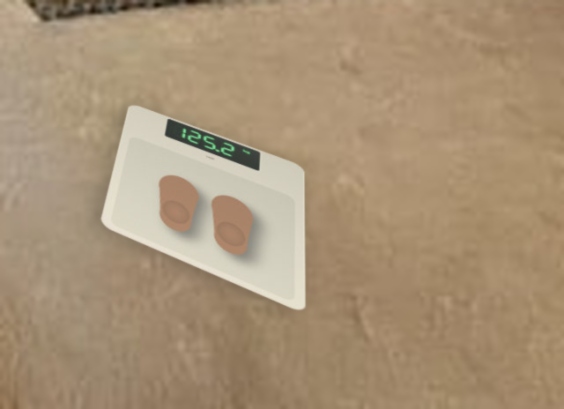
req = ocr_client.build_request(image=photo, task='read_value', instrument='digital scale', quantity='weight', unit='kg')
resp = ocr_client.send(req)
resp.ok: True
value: 125.2 kg
